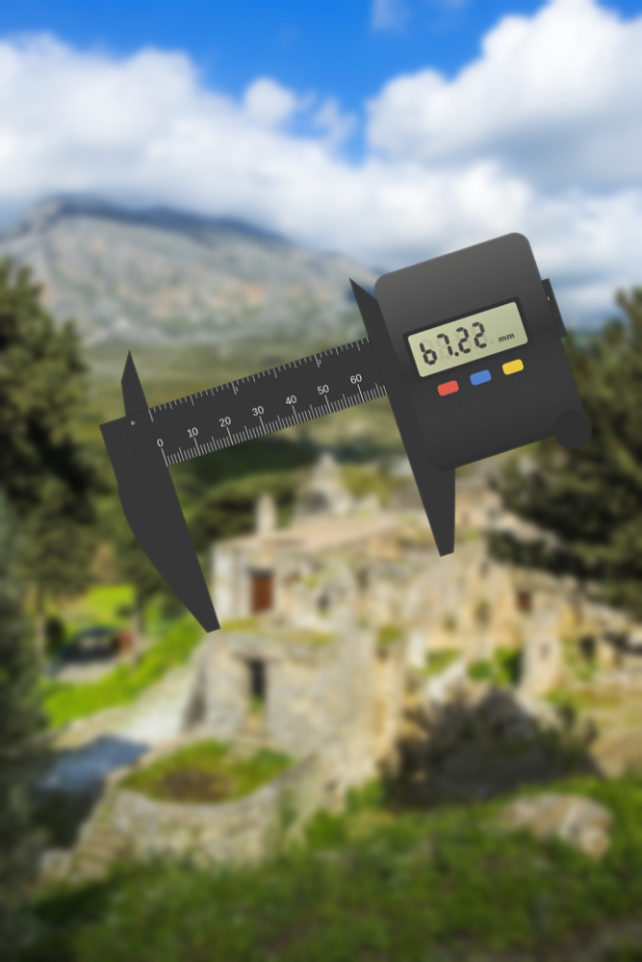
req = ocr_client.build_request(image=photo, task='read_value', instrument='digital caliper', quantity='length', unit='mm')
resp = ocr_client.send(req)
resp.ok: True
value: 67.22 mm
